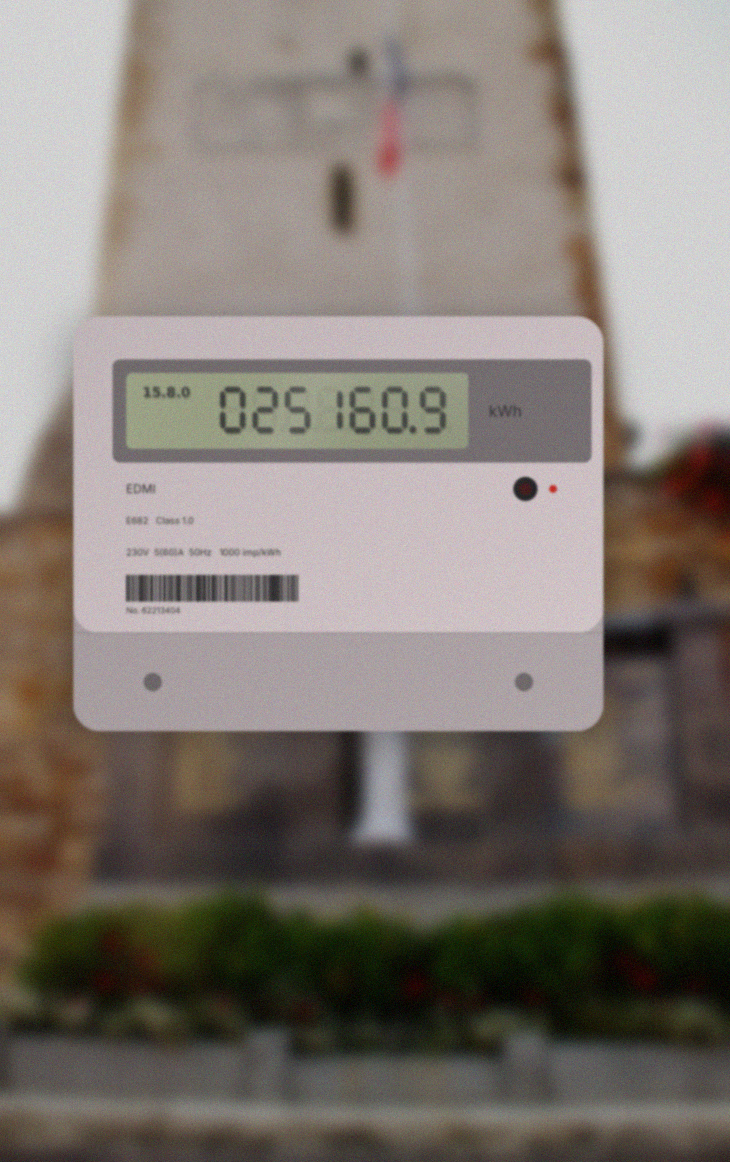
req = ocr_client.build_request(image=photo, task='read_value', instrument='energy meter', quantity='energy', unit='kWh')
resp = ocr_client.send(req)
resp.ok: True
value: 25160.9 kWh
